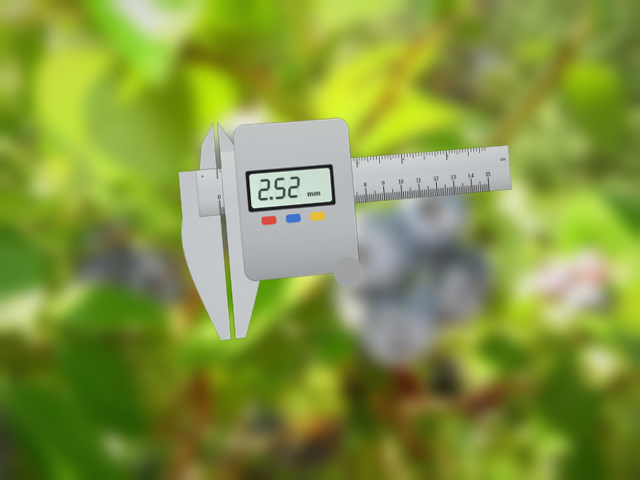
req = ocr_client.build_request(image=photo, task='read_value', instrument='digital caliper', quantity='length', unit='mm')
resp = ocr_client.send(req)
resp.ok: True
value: 2.52 mm
